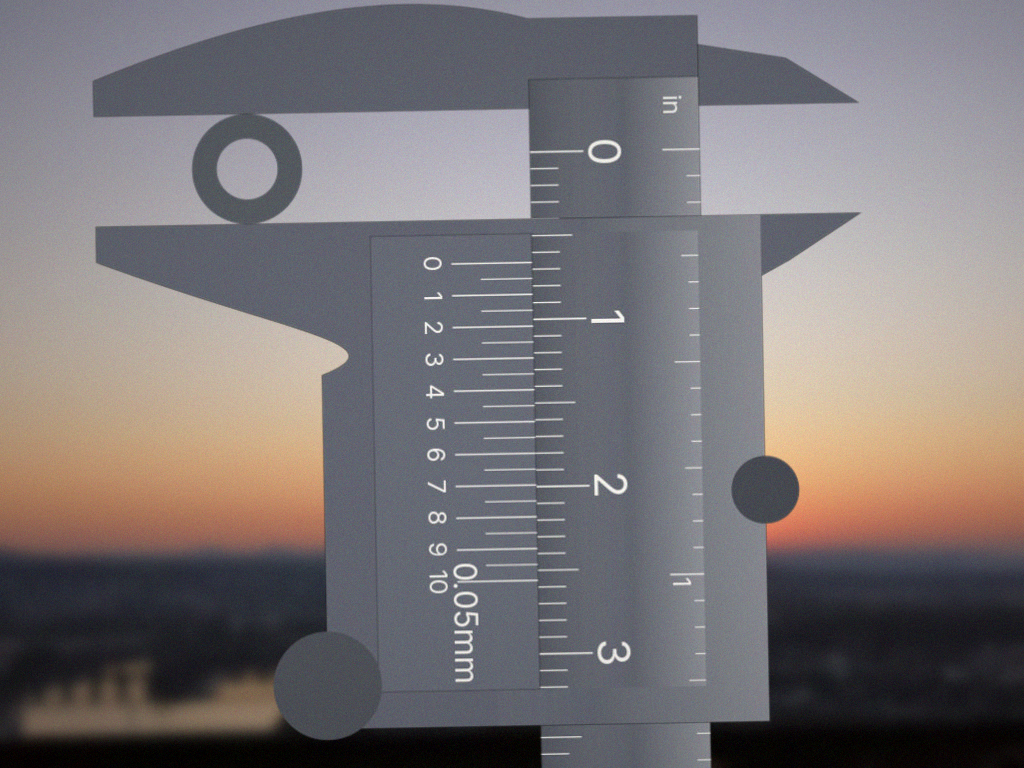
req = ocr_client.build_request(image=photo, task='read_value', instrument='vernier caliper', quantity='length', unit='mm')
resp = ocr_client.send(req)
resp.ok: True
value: 6.6 mm
